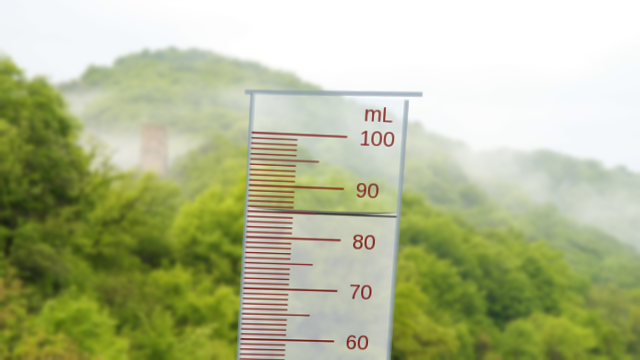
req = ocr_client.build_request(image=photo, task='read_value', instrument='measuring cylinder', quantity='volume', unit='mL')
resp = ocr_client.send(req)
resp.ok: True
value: 85 mL
